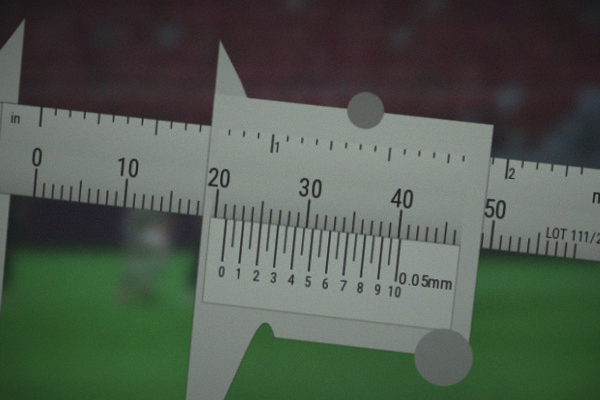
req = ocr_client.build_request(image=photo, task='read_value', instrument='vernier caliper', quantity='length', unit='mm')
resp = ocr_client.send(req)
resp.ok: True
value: 21.2 mm
